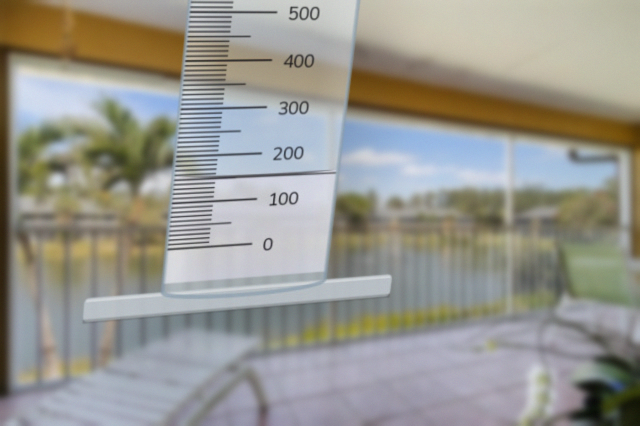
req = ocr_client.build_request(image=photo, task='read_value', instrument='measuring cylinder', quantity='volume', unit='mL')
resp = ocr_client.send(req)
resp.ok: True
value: 150 mL
